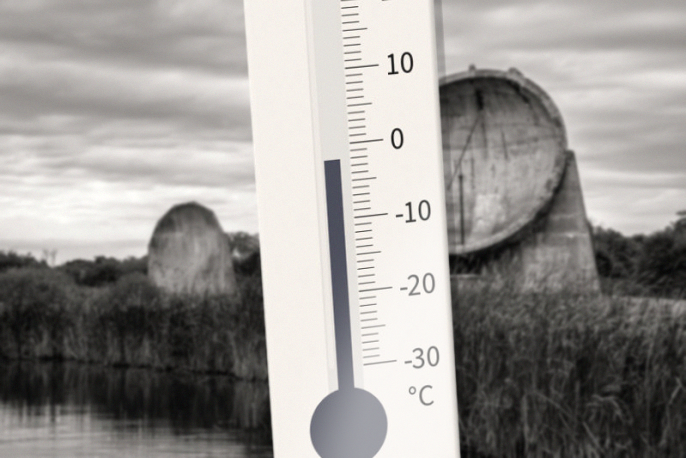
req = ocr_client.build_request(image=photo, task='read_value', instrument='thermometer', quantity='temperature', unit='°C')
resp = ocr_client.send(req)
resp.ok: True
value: -2 °C
